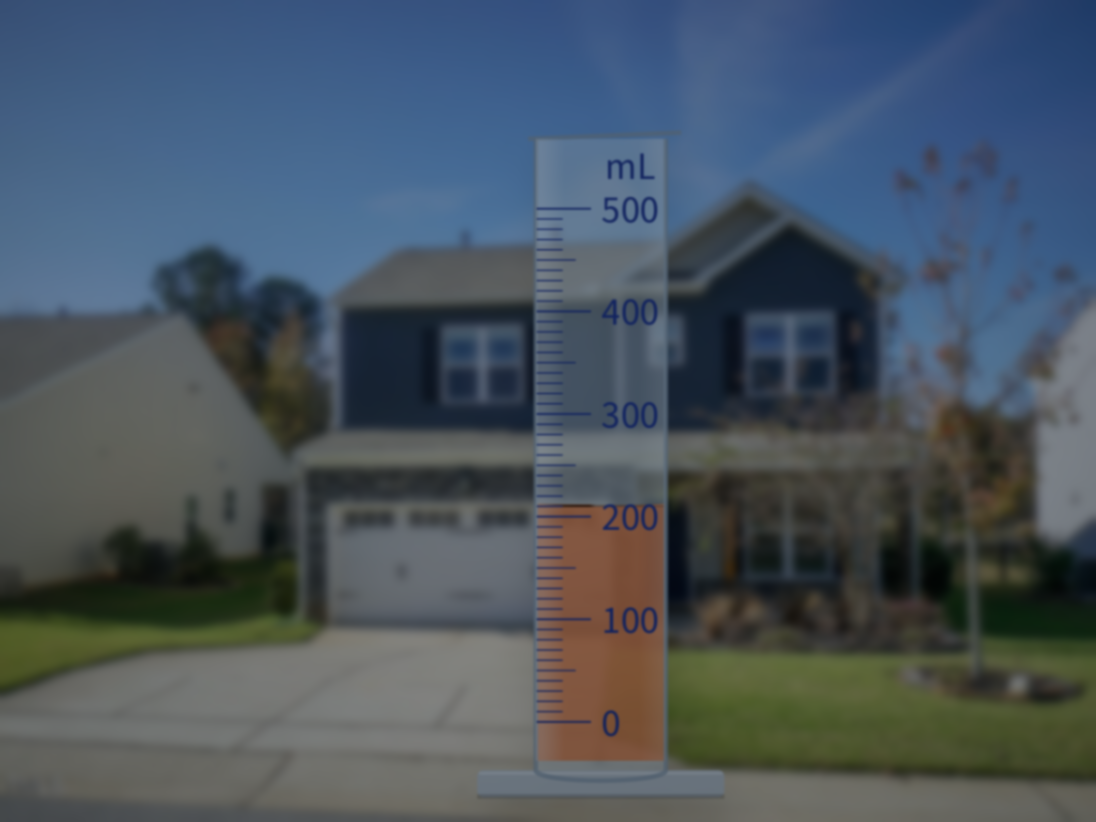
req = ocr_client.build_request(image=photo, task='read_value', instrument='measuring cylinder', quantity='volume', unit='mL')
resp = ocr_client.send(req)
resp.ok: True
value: 210 mL
